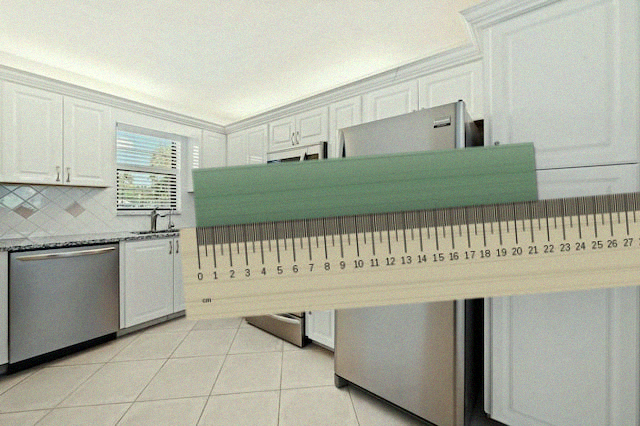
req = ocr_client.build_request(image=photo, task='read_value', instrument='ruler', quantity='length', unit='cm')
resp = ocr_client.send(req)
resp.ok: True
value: 21.5 cm
